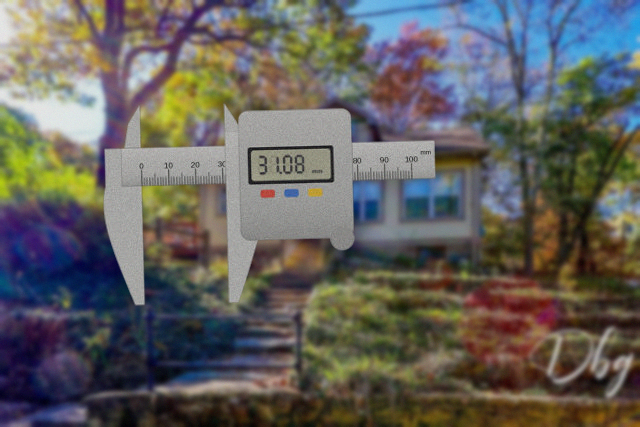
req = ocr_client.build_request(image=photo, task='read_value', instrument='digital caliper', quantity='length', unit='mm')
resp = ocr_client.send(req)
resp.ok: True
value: 31.08 mm
